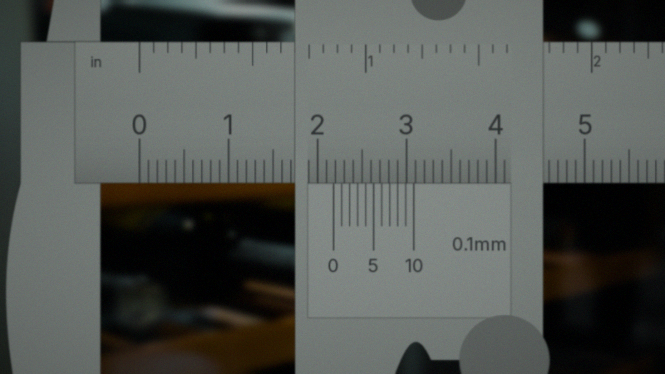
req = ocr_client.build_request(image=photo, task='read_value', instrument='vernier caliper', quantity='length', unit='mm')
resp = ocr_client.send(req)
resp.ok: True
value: 21.8 mm
